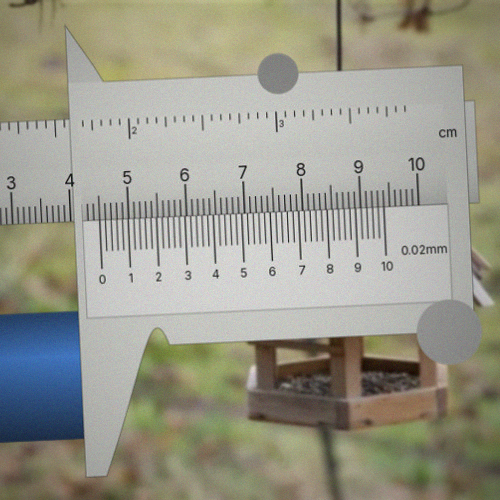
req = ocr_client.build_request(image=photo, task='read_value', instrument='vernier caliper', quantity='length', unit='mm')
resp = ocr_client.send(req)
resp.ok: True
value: 45.0 mm
